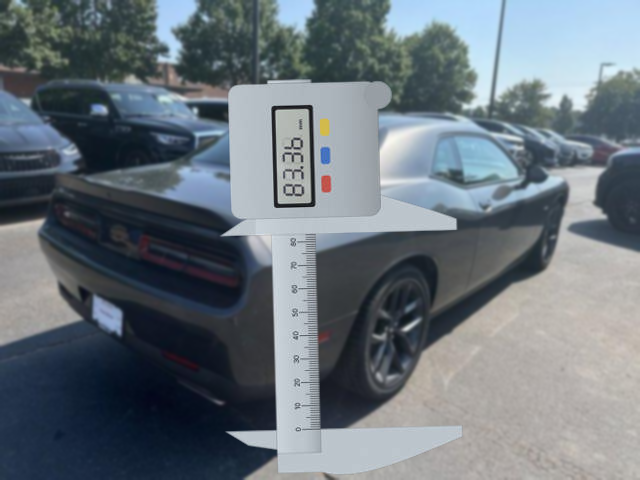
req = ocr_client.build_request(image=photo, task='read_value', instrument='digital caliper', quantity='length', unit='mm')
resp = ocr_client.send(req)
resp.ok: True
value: 83.36 mm
